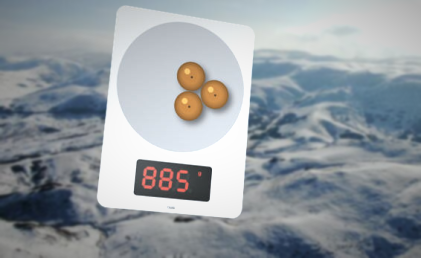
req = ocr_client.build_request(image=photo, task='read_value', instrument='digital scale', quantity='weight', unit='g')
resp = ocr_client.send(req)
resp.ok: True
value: 885 g
